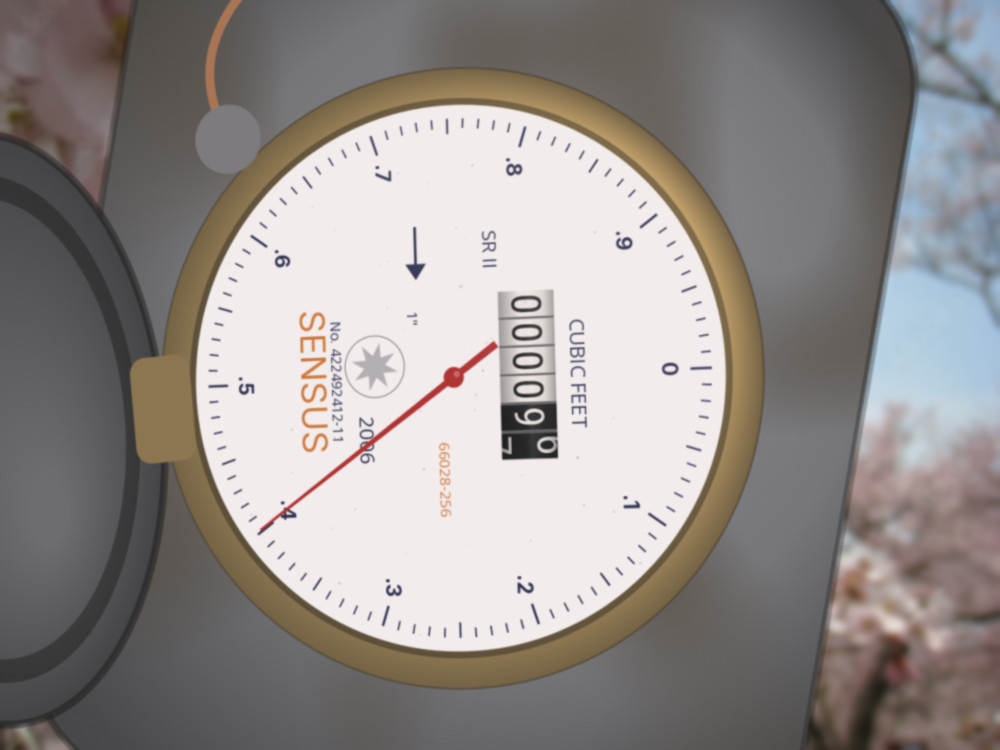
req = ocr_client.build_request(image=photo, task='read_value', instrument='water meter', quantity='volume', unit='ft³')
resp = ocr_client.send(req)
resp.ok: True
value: 96.40 ft³
